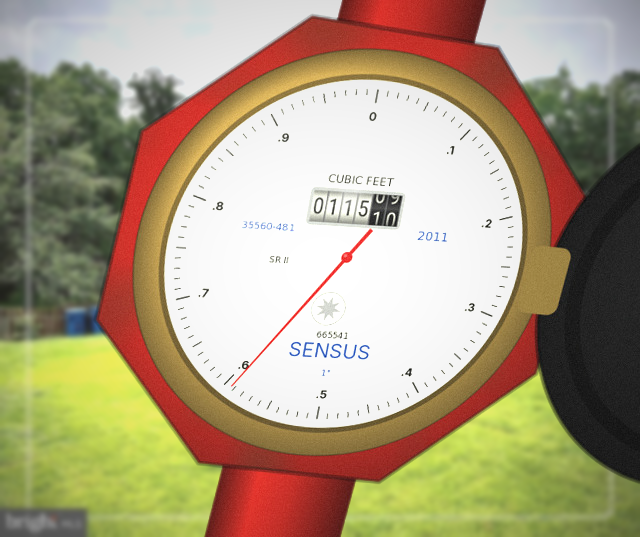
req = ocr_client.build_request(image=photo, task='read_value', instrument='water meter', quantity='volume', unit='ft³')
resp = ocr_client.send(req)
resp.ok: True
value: 11509.59 ft³
